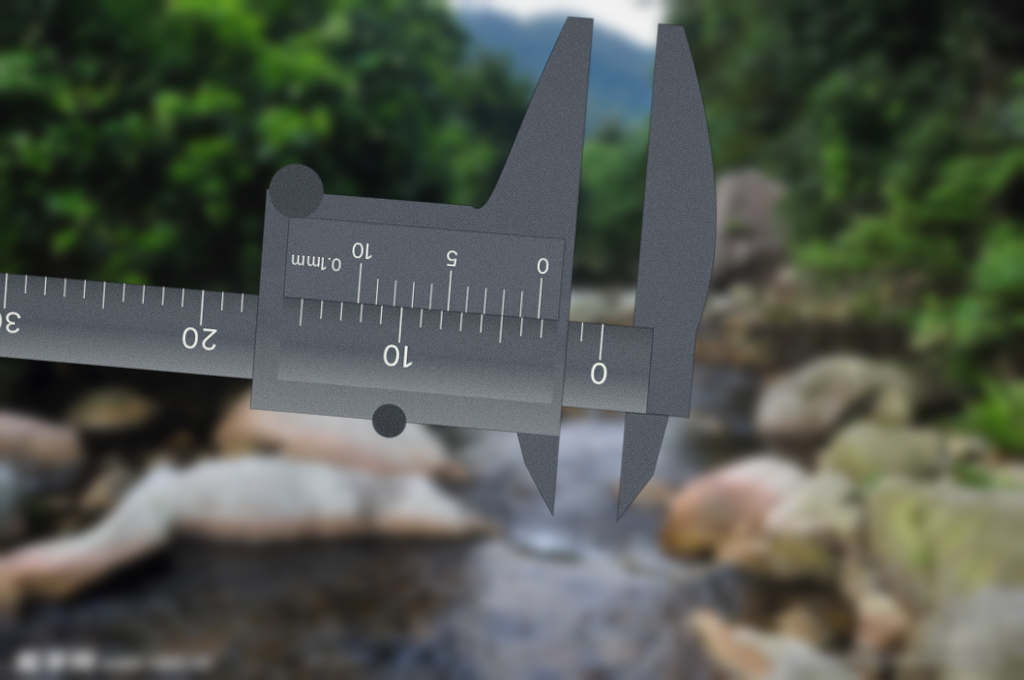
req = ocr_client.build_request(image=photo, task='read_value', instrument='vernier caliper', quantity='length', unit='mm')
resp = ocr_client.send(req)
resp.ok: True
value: 3.2 mm
